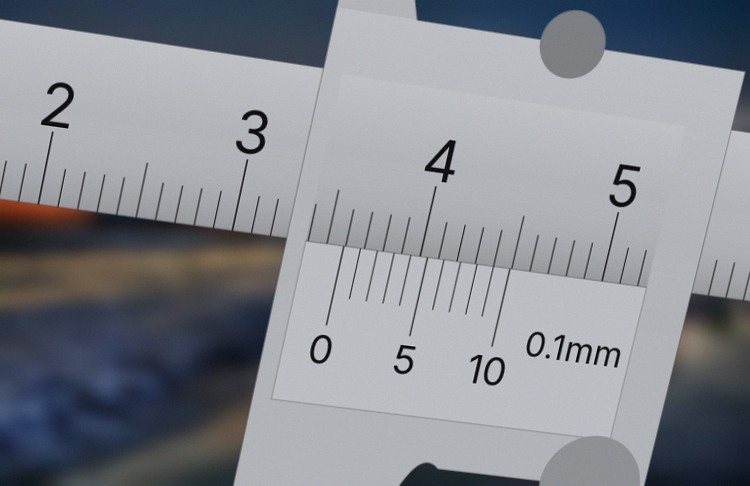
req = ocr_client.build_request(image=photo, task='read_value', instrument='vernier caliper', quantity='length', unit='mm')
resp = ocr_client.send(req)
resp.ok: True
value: 35.9 mm
